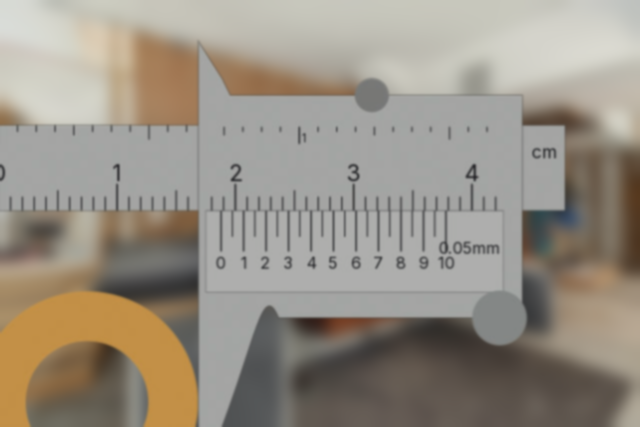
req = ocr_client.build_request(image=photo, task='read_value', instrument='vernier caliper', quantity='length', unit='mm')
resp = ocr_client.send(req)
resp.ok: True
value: 18.8 mm
